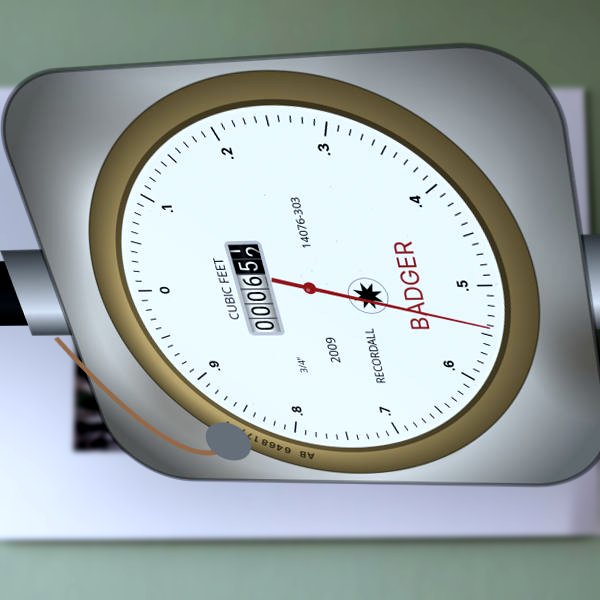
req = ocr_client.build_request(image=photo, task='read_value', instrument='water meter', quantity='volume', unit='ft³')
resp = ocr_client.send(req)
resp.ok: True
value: 651.54 ft³
